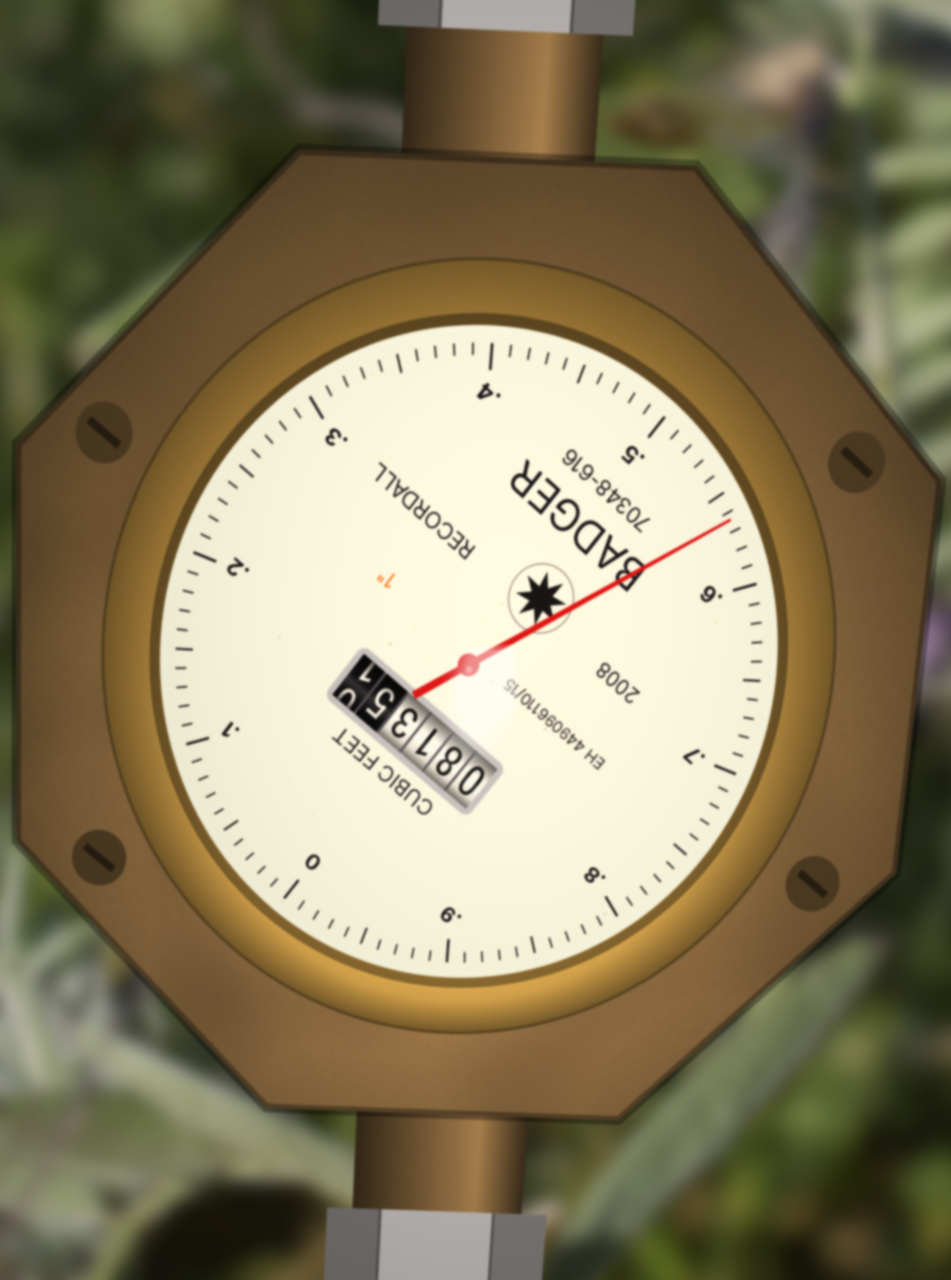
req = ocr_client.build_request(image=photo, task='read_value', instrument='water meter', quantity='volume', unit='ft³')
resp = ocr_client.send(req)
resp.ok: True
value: 81350.56 ft³
